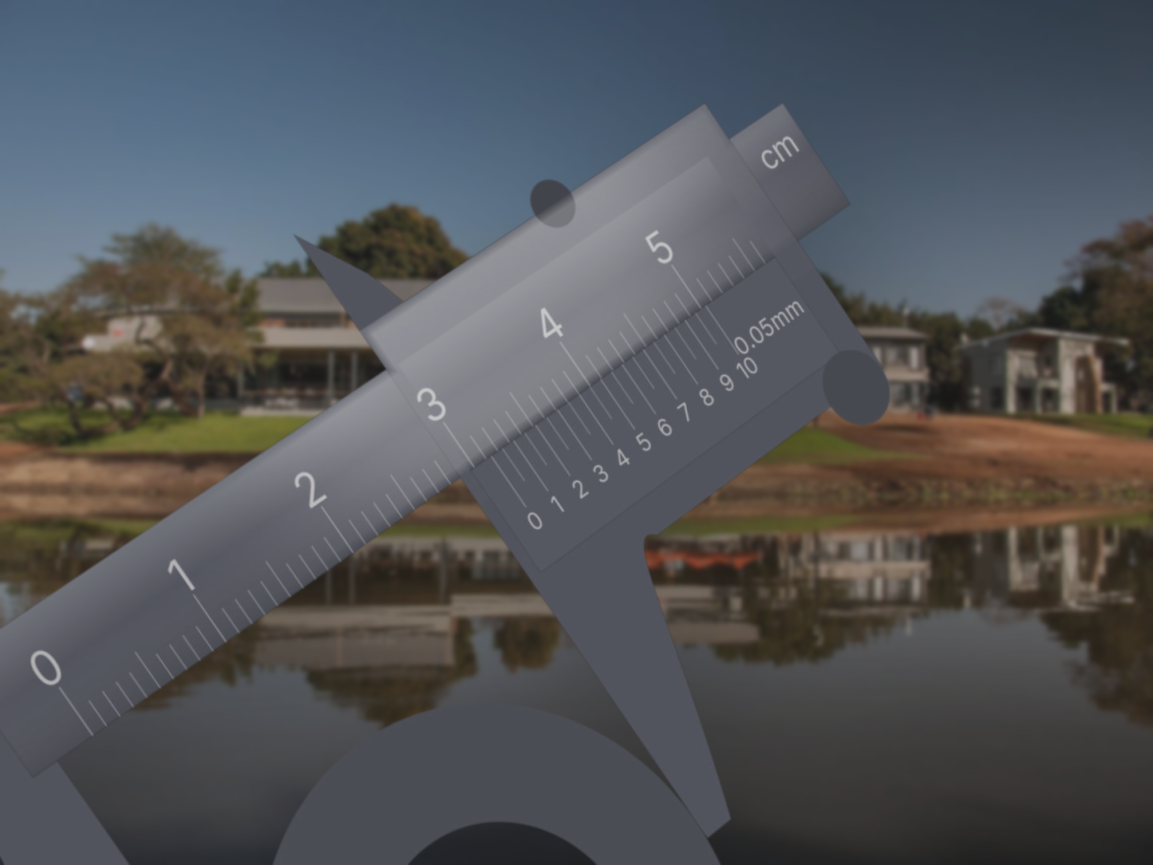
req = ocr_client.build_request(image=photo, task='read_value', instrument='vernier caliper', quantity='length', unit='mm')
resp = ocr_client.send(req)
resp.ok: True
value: 31.4 mm
